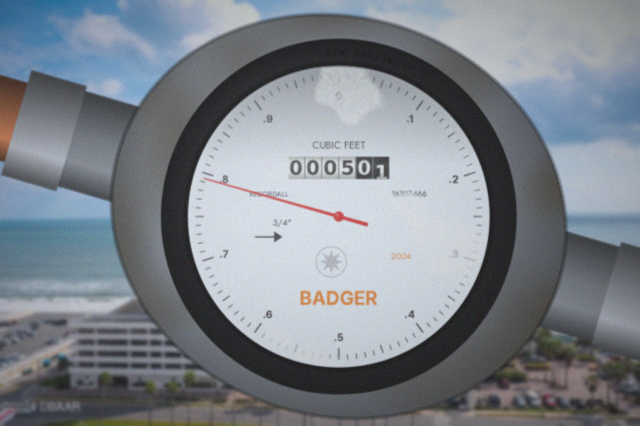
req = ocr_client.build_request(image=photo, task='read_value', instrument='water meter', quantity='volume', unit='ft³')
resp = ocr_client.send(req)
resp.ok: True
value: 500.79 ft³
